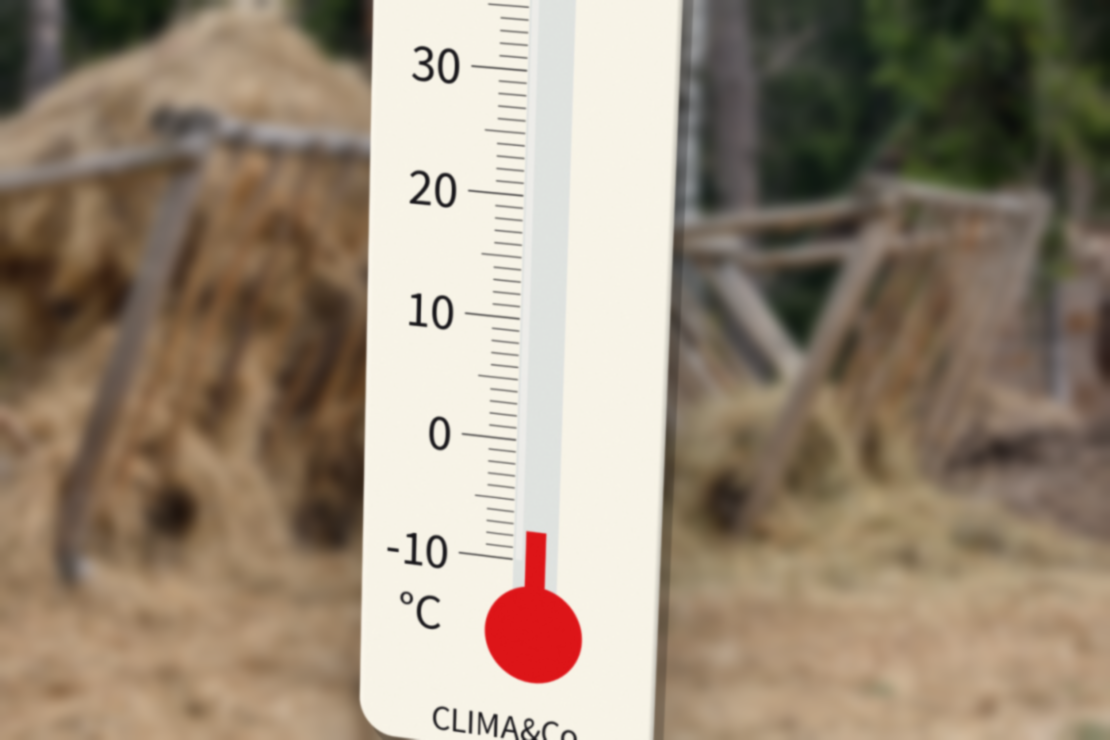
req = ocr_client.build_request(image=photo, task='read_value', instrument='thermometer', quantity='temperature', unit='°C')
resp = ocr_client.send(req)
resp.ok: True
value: -7.5 °C
